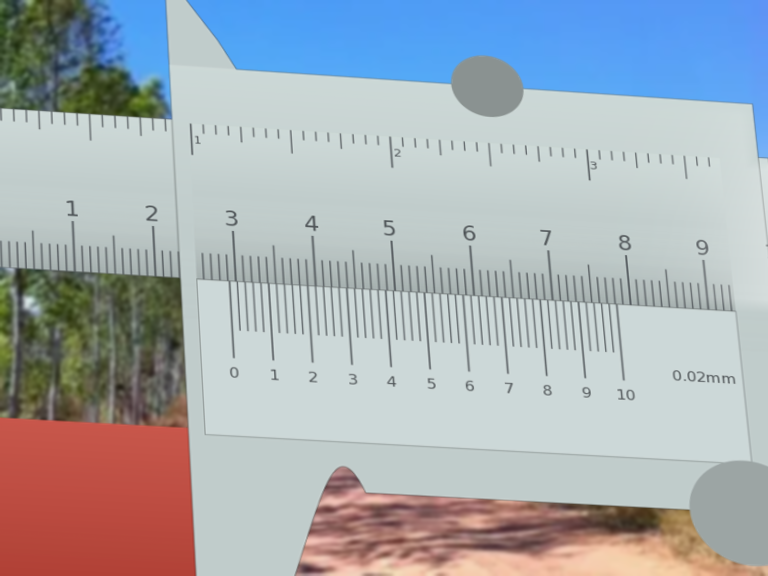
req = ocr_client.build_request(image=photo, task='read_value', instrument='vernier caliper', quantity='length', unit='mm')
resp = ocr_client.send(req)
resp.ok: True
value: 29.2 mm
